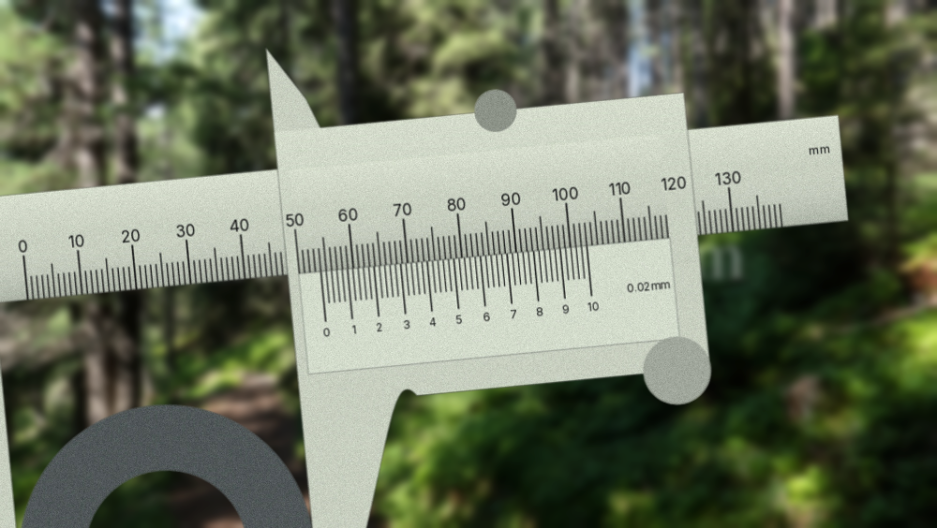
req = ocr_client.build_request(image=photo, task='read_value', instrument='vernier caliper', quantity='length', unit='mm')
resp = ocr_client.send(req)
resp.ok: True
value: 54.0 mm
